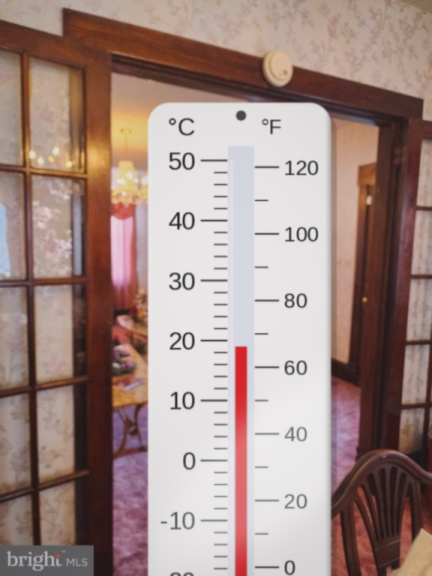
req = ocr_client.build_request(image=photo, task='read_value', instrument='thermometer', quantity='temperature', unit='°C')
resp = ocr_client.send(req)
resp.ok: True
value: 19 °C
